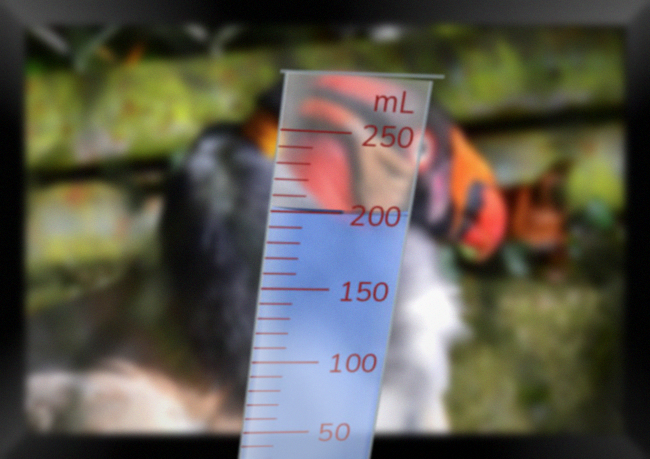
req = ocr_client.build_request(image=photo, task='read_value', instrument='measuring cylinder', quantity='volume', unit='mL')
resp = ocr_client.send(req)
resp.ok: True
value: 200 mL
